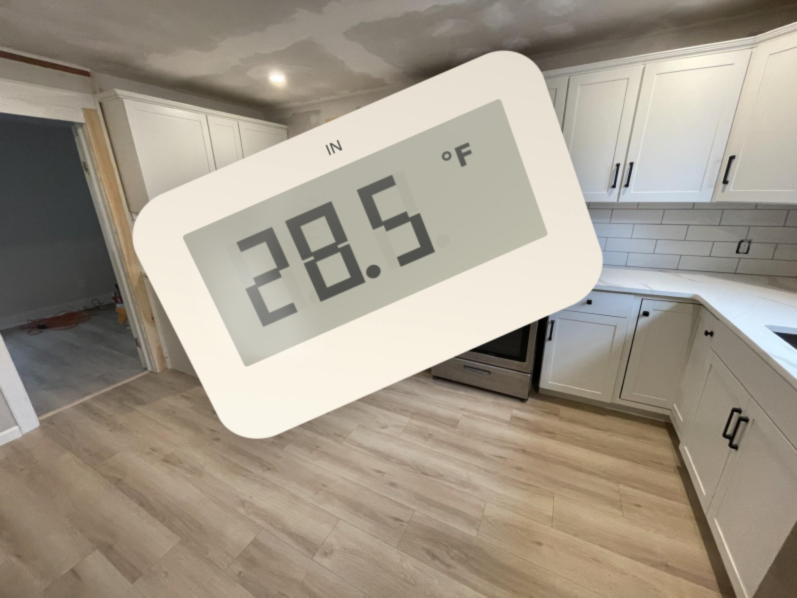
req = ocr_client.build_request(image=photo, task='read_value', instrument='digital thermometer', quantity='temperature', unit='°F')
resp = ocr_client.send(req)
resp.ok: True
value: 28.5 °F
